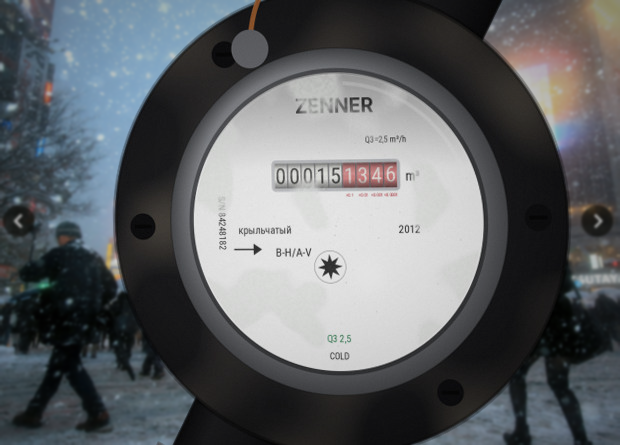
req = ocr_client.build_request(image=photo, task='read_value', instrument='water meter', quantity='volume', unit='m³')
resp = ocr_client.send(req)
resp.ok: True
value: 15.1346 m³
